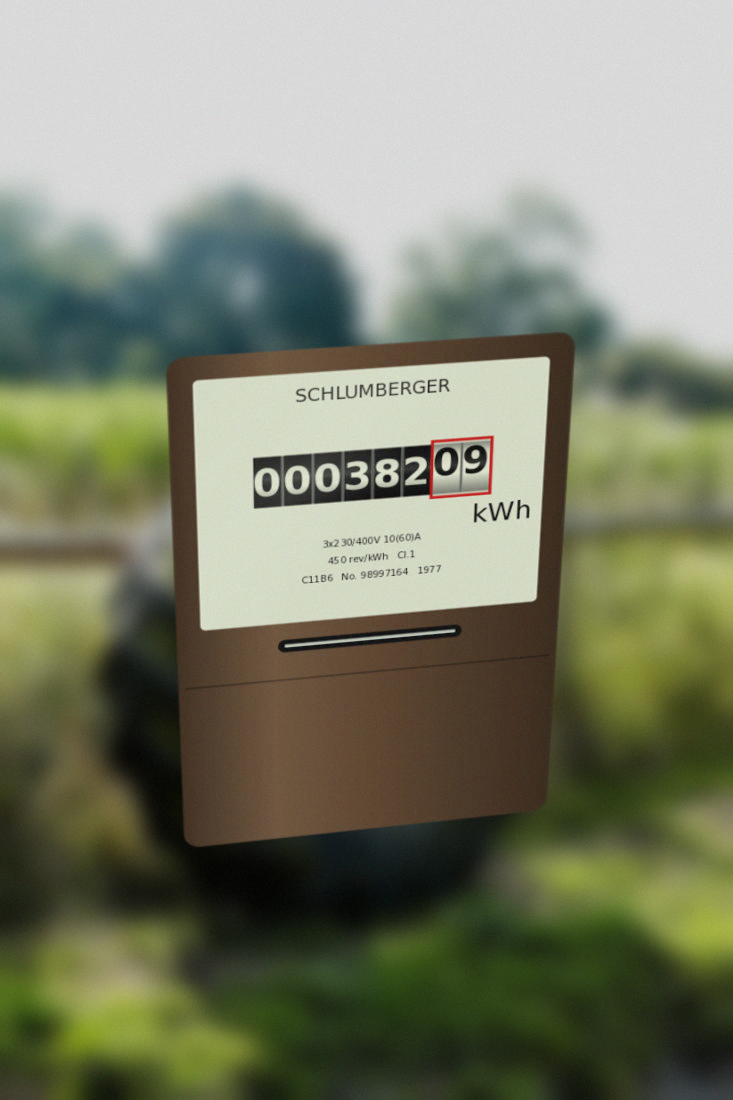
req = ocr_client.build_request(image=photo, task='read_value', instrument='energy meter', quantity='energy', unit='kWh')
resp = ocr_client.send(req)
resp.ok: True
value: 382.09 kWh
